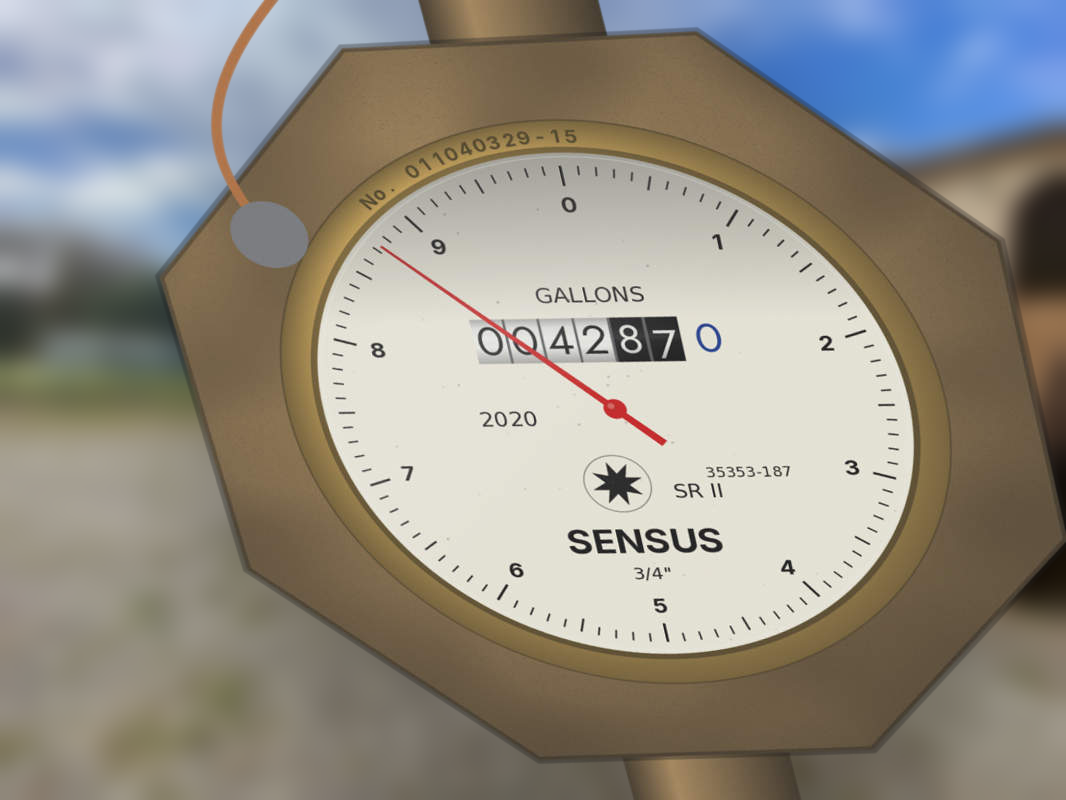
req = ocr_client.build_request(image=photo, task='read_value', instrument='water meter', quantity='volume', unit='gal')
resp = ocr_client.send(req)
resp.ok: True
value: 42868.7 gal
